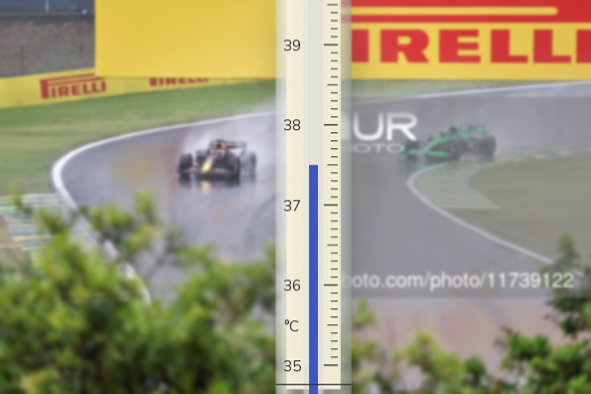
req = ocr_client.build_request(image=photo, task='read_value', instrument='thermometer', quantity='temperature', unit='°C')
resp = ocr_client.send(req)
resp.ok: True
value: 37.5 °C
